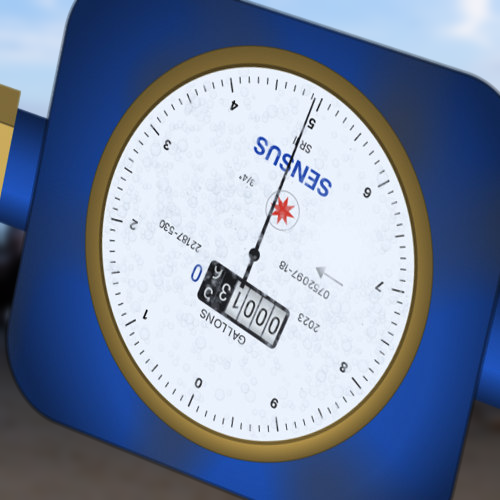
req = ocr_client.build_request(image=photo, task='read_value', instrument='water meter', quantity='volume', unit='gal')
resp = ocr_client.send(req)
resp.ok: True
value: 1354.9 gal
